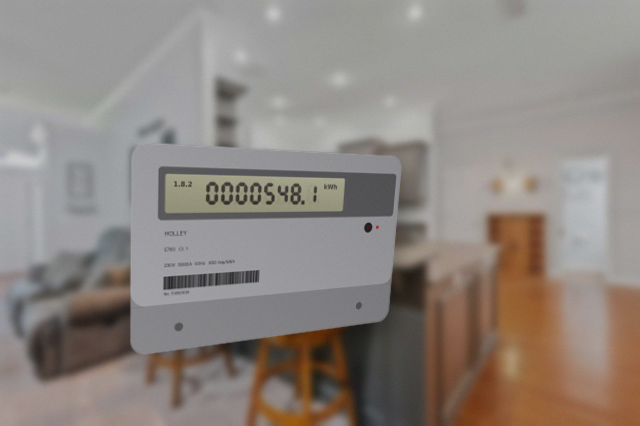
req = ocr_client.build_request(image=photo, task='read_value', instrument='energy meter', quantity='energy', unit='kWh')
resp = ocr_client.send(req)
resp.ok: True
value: 548.1 kWh
